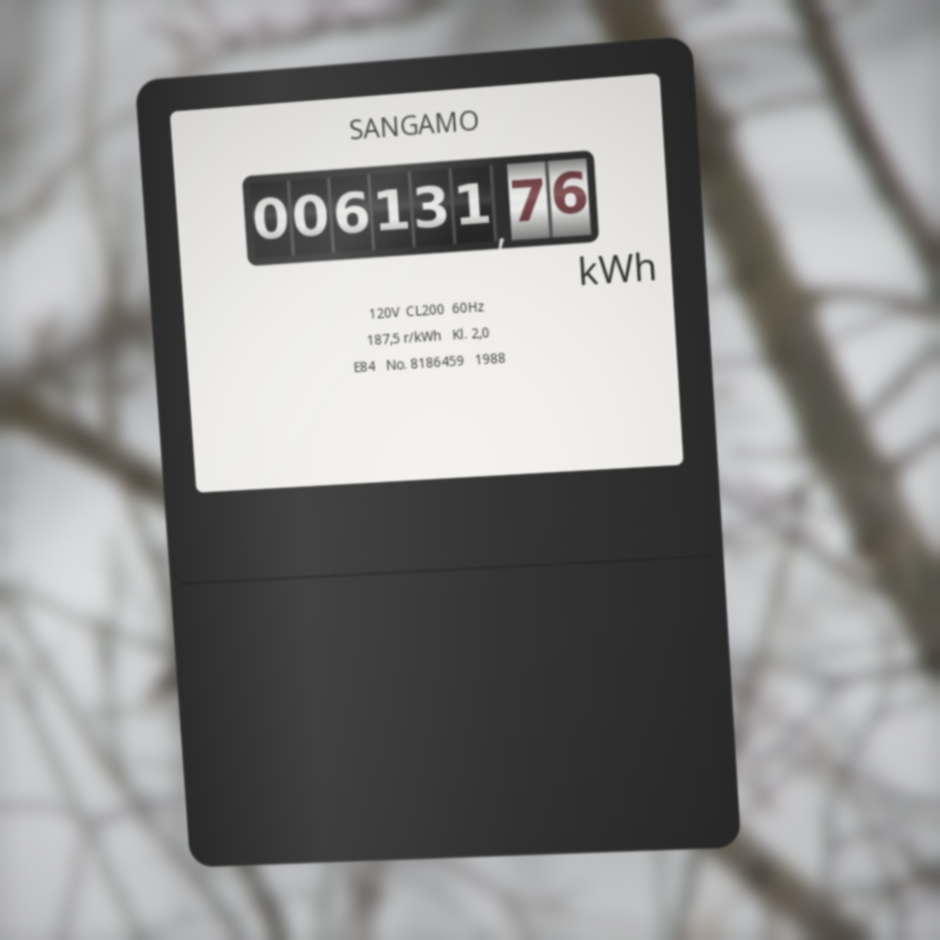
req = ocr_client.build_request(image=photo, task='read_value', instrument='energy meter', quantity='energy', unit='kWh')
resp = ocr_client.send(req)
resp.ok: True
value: 6131.76 kWh
